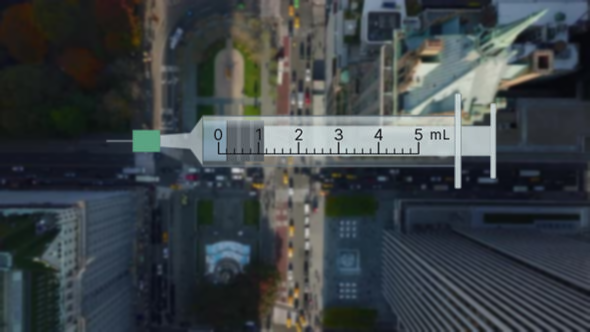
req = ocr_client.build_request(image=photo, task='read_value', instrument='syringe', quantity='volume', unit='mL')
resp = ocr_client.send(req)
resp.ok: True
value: 0.2 mL
